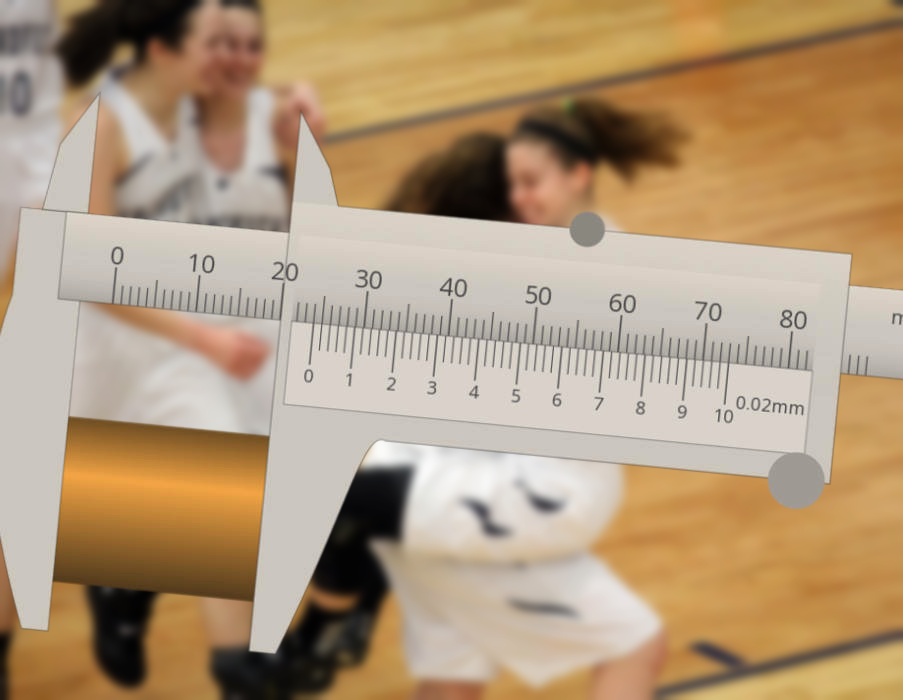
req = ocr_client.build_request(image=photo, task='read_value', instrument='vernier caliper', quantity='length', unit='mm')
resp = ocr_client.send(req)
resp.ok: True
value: 24.0 mm
